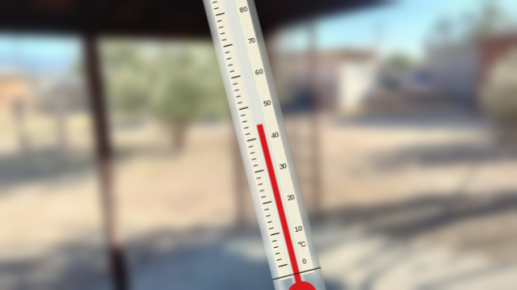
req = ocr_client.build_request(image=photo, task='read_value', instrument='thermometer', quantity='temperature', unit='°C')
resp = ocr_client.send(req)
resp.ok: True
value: 44 °C
